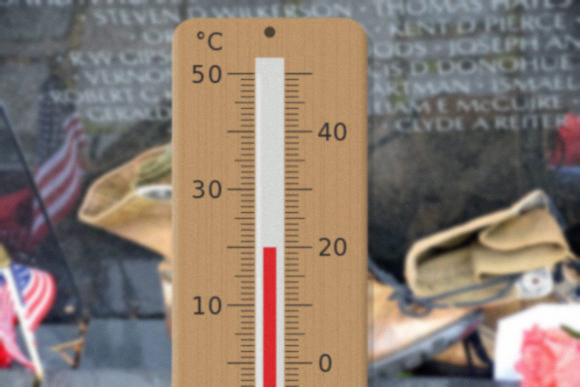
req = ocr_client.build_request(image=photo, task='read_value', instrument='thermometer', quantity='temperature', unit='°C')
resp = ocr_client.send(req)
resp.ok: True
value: 20 °C
